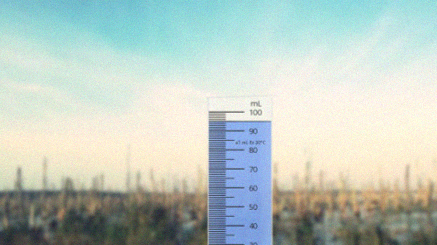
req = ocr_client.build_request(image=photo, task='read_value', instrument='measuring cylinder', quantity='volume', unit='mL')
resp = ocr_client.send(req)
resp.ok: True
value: 95 mL
